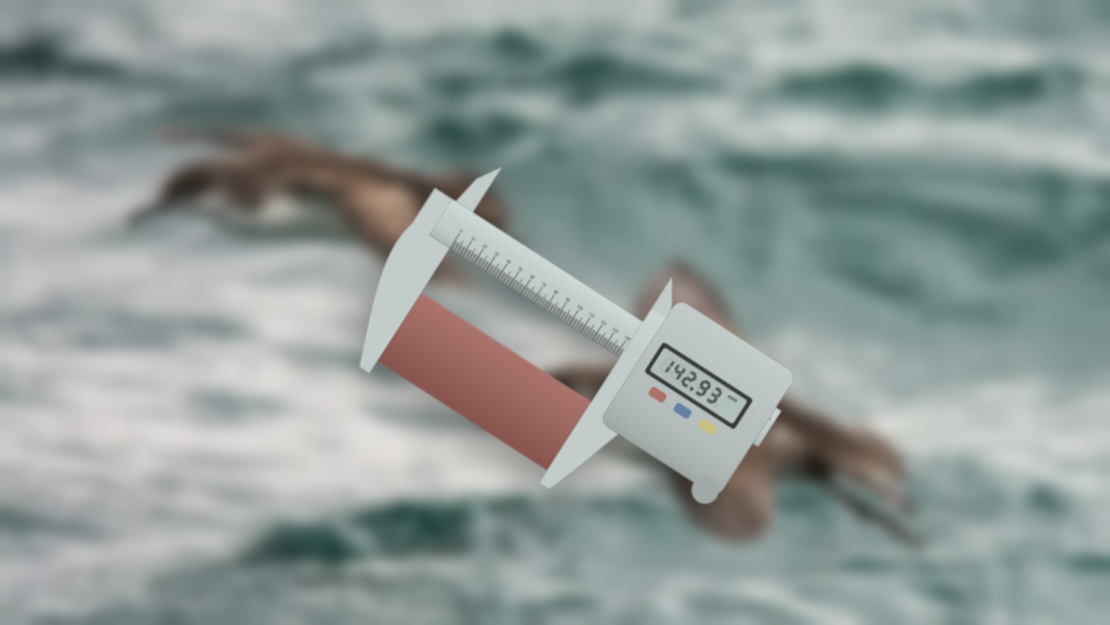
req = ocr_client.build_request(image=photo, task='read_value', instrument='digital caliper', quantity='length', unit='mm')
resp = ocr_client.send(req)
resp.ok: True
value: 142.93 mm
